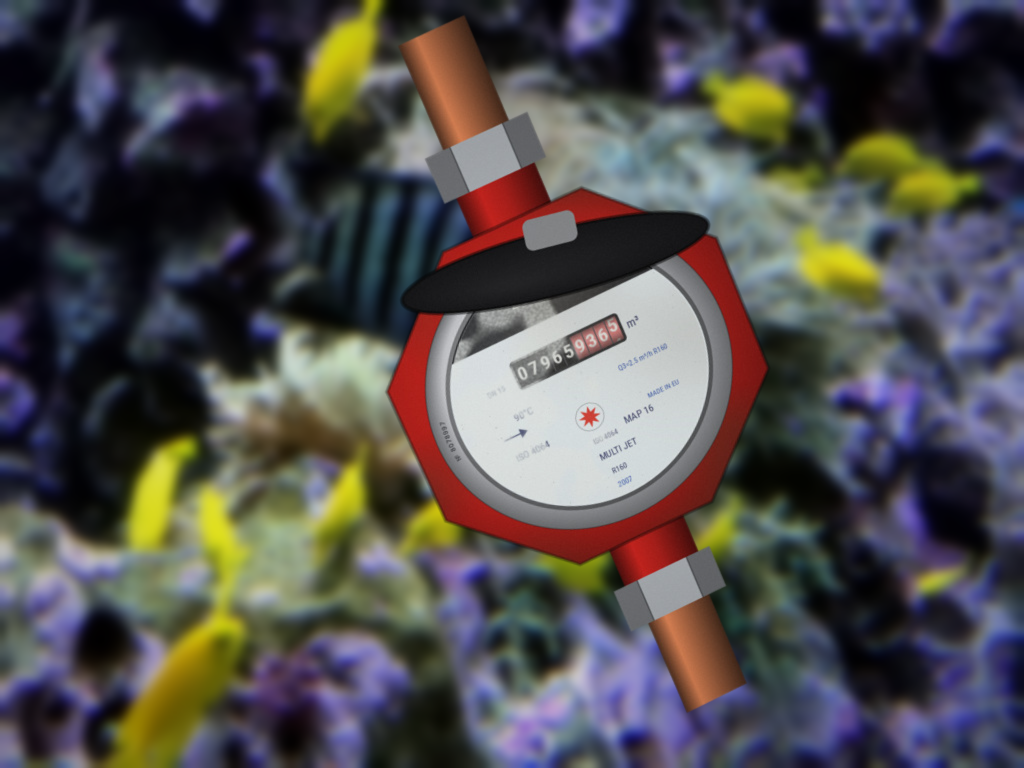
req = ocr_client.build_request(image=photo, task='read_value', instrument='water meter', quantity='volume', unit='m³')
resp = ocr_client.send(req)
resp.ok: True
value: 7965.9365 m³
